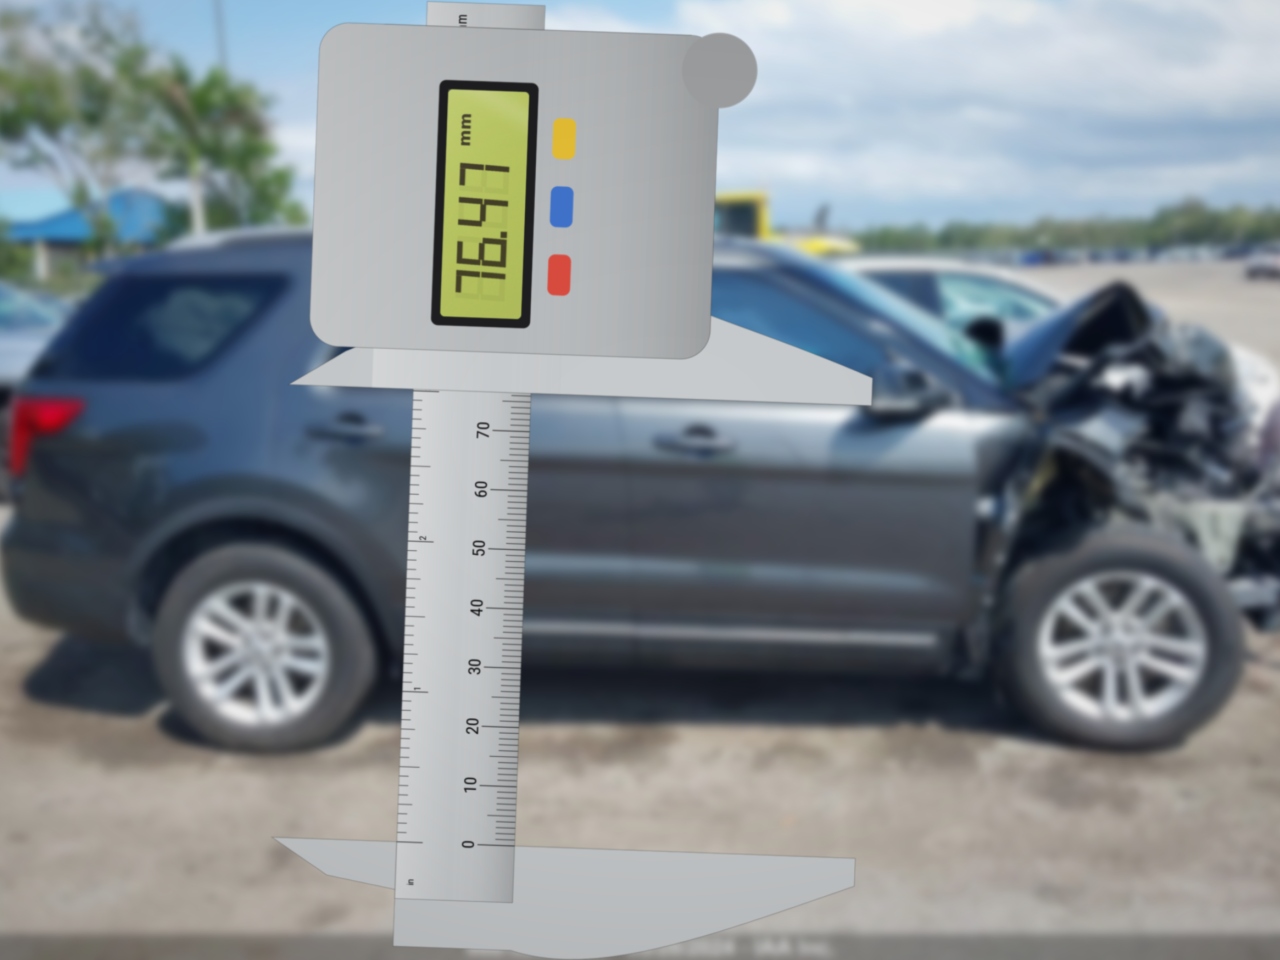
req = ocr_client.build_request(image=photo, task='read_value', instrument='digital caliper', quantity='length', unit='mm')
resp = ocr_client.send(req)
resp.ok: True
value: 76.47 mm
